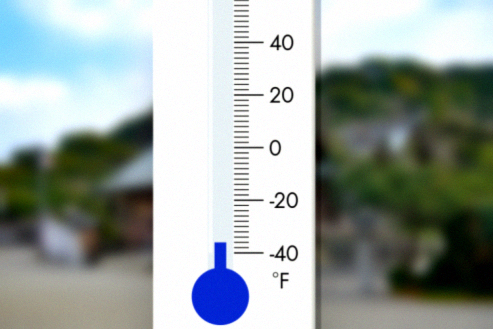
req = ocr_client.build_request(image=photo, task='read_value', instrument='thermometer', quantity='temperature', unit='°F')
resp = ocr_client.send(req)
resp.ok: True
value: -36 °F
